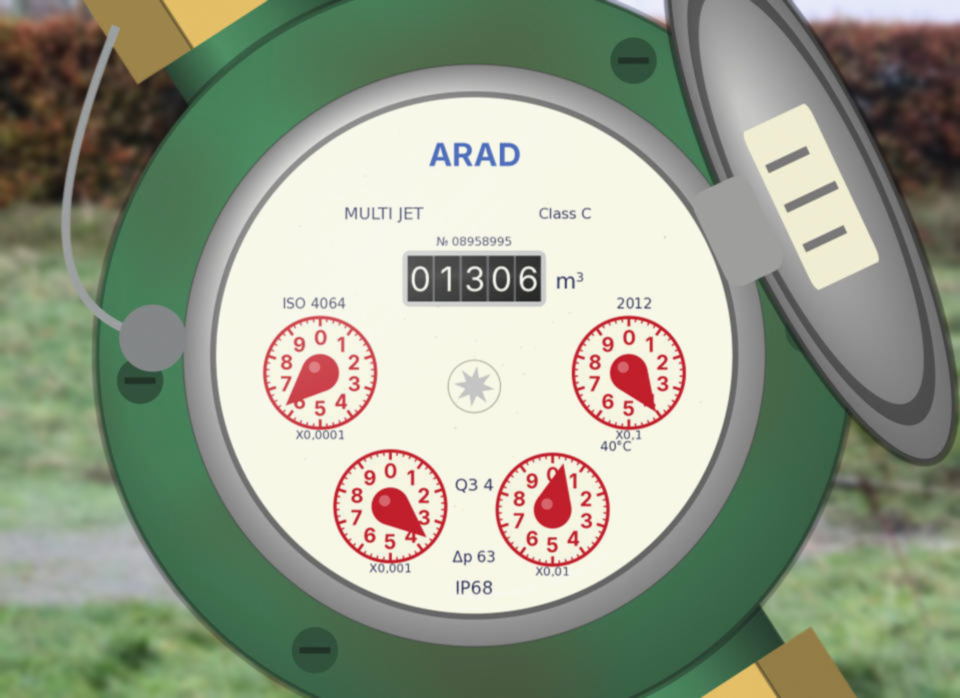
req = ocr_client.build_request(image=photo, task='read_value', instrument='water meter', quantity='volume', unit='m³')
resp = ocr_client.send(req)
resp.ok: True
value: 1306.4036 m³
